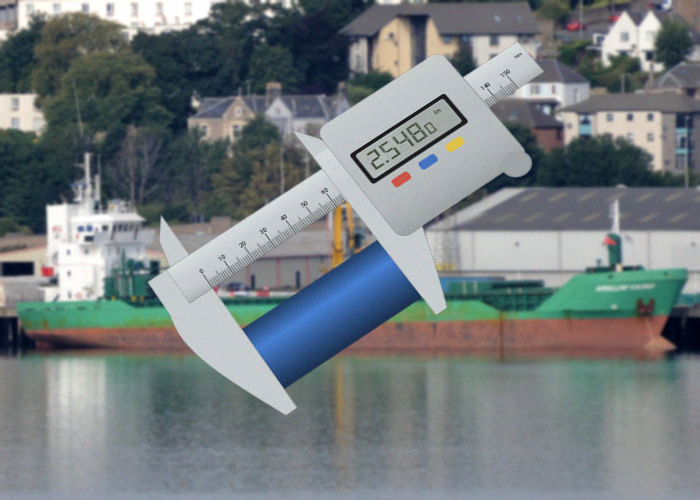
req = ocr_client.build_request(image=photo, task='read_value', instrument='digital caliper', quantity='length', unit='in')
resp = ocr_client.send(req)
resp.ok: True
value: 2.5480 in
